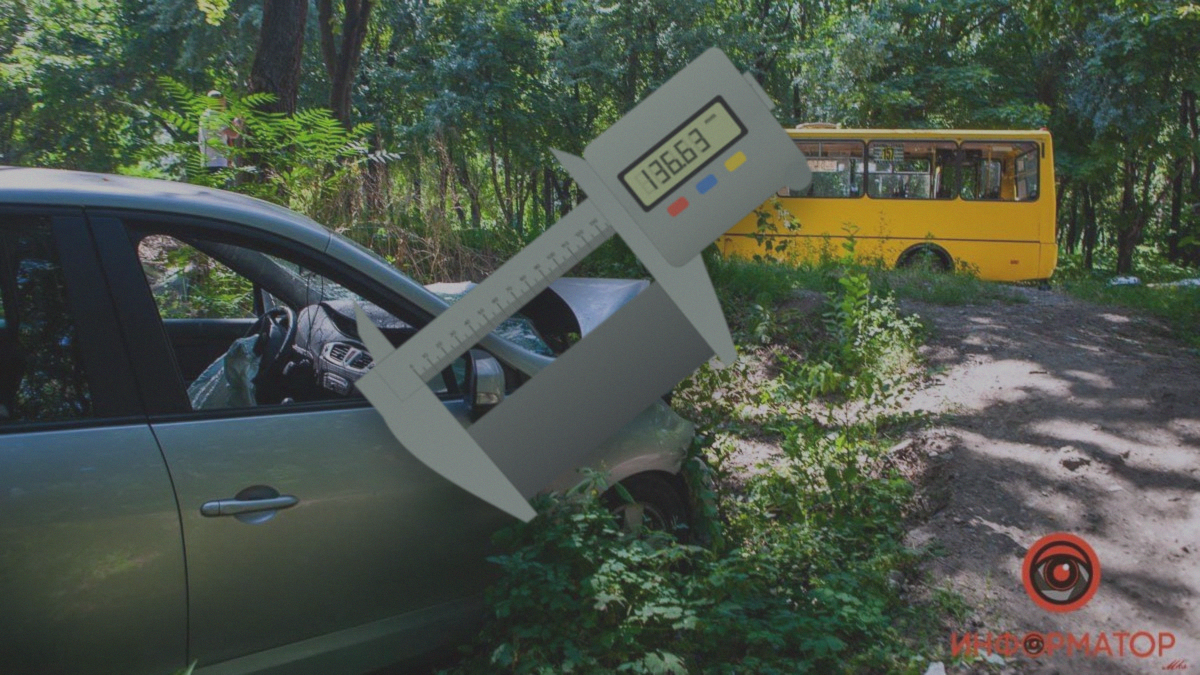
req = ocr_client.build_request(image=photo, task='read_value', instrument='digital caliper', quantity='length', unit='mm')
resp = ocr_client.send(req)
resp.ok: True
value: 136.63 mm
